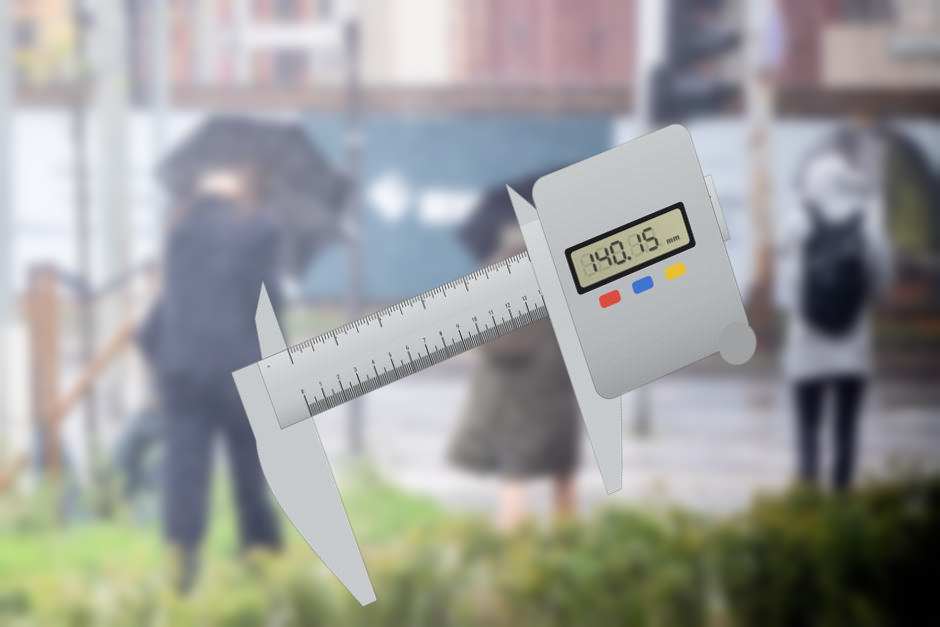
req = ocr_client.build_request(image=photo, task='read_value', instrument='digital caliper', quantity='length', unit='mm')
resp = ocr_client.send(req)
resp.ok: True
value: 140.15 mm
